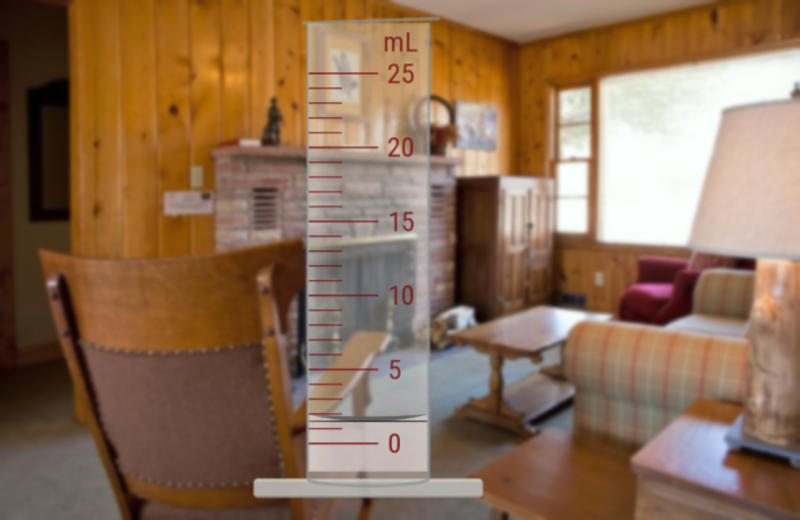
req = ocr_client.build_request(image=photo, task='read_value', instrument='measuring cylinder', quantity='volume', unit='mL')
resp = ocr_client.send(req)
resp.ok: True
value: 1.5 mL
